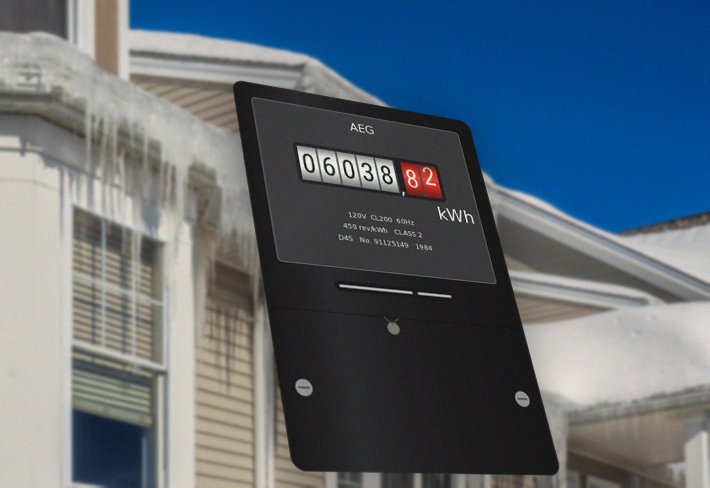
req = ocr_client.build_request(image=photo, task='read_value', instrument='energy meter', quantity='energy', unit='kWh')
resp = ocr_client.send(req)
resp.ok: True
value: 6038.82 kWh
